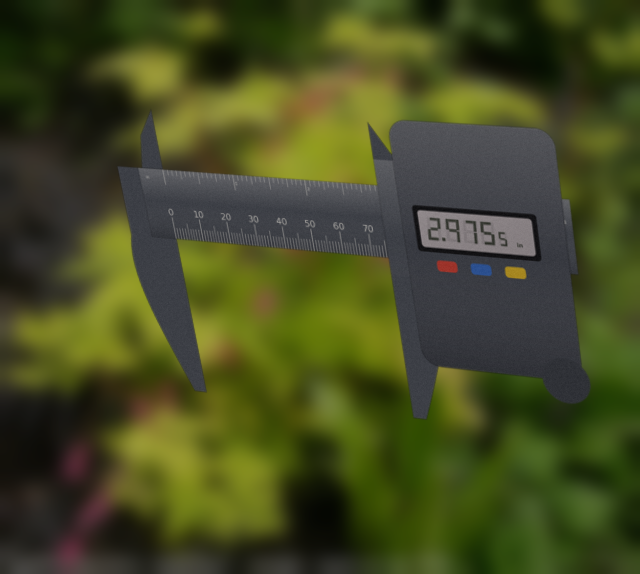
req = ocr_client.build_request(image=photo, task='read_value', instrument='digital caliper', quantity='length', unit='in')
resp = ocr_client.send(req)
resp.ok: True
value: 2.9755 in
